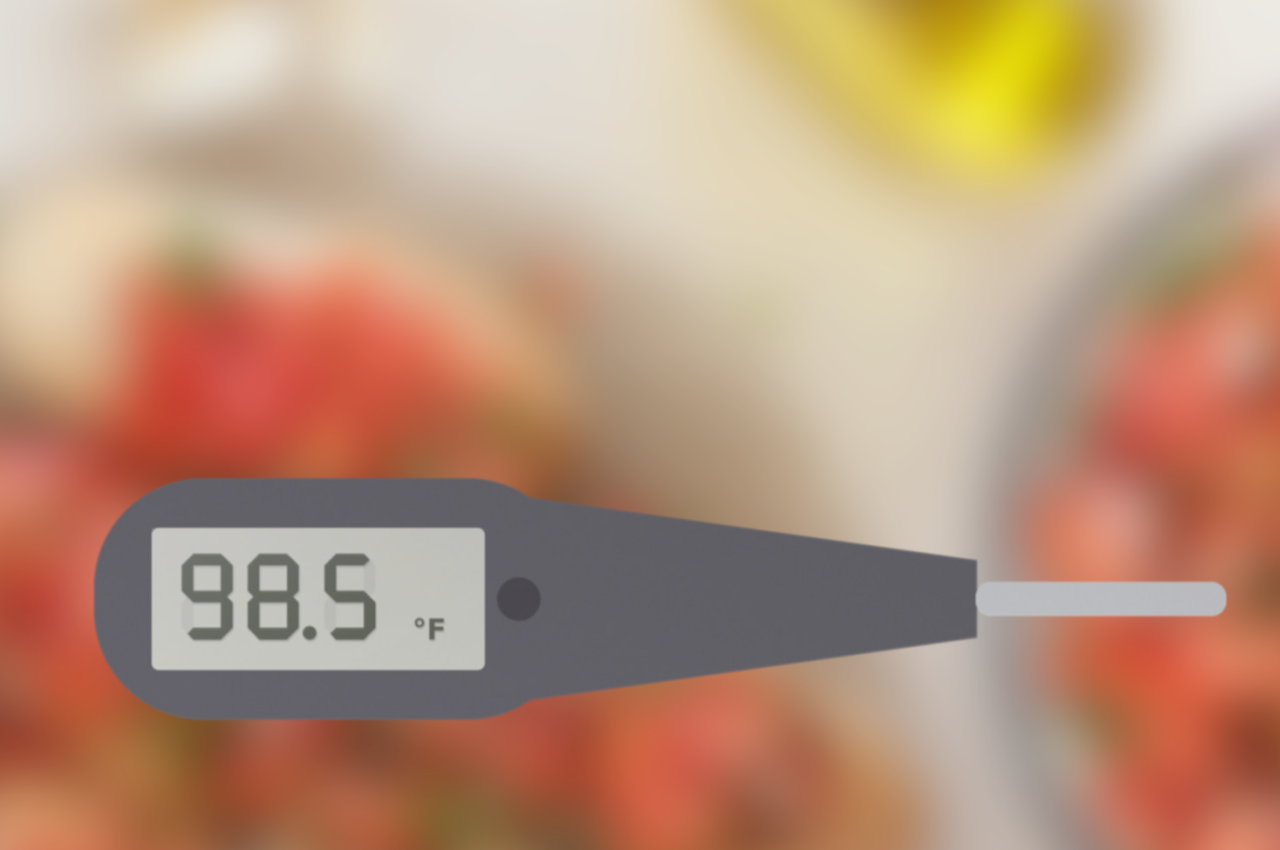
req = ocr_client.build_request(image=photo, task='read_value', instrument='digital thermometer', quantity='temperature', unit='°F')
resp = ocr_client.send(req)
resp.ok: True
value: 98.5 °F
